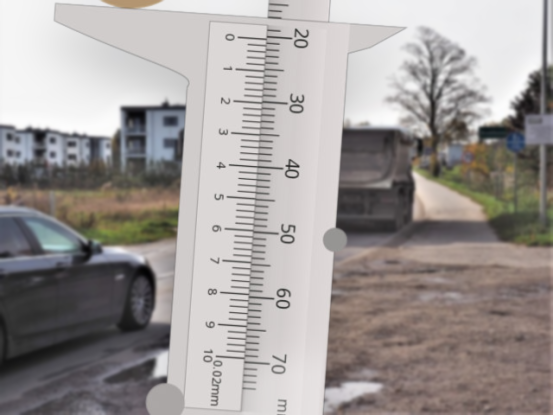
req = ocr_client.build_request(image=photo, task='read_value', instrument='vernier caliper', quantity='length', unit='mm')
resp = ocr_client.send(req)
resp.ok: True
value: 20.4 mm
